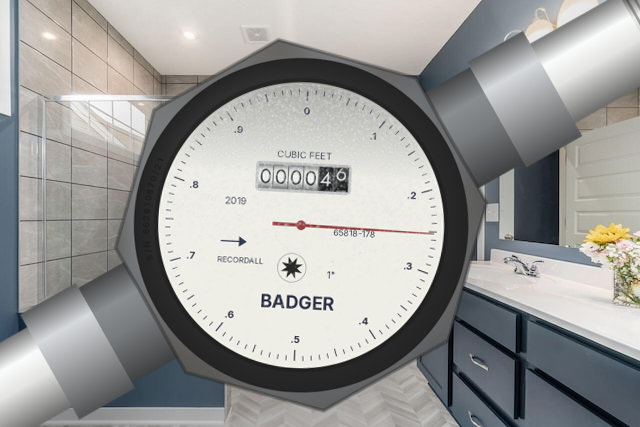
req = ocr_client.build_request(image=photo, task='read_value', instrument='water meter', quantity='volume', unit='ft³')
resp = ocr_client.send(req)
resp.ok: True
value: 46.25 ft³
